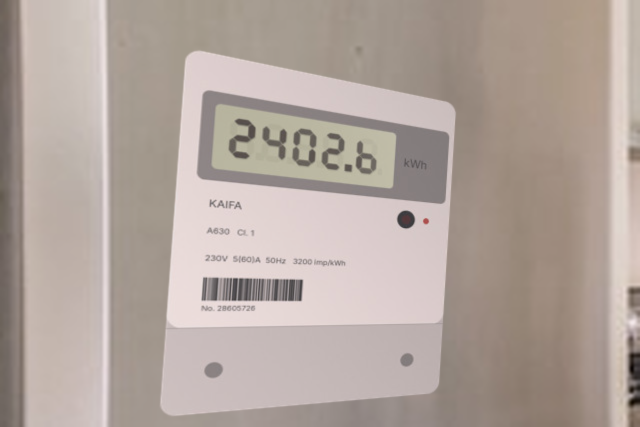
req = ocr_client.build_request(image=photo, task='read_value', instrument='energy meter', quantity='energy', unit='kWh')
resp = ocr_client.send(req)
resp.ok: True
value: 2402.6 kWh
